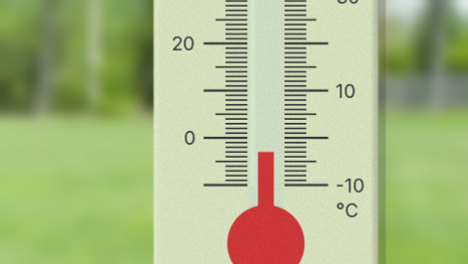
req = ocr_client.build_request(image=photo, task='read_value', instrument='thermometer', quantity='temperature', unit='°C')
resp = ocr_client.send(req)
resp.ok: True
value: -3 °C
